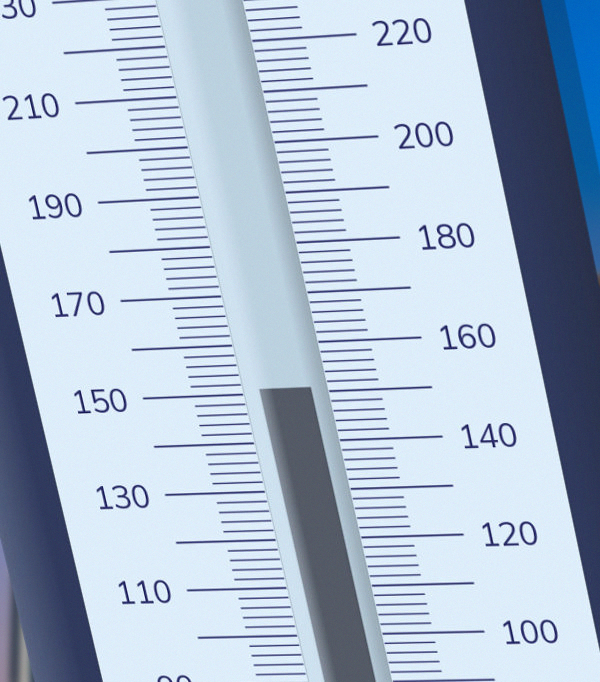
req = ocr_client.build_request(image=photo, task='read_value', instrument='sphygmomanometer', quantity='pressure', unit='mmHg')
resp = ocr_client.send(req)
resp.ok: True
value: 151 mmHg
